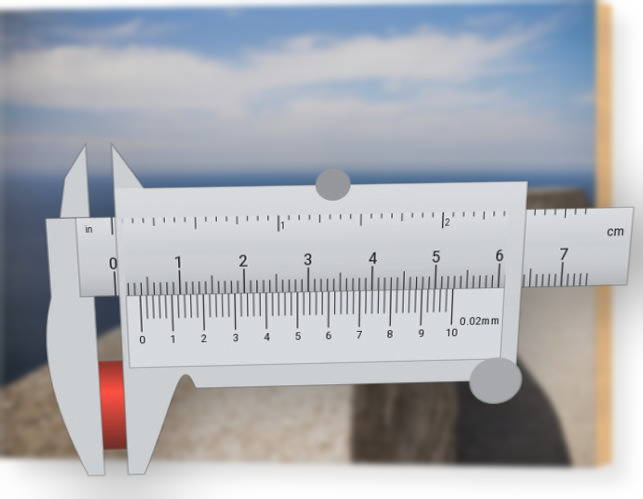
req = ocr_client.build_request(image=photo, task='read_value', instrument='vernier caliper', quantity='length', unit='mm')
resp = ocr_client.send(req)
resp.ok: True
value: 3.8 mm
